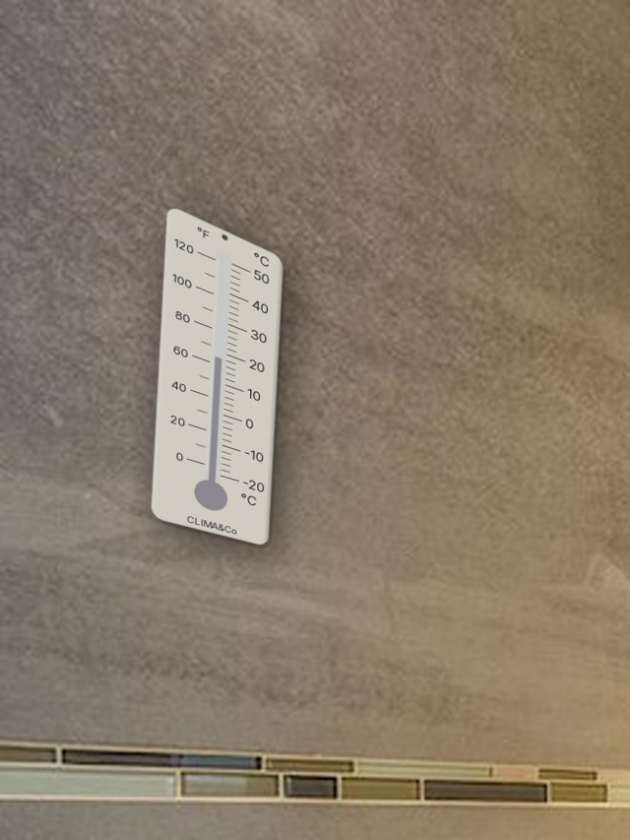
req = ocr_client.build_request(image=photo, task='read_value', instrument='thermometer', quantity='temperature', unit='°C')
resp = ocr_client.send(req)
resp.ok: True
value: 18 °C
